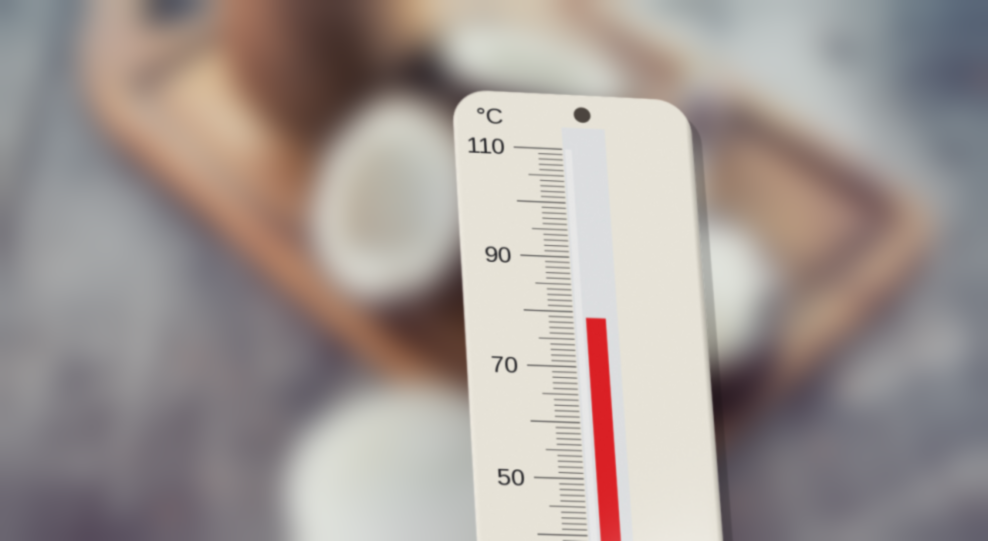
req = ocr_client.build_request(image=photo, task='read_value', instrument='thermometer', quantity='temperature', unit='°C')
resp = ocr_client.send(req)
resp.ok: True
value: 79 °C
